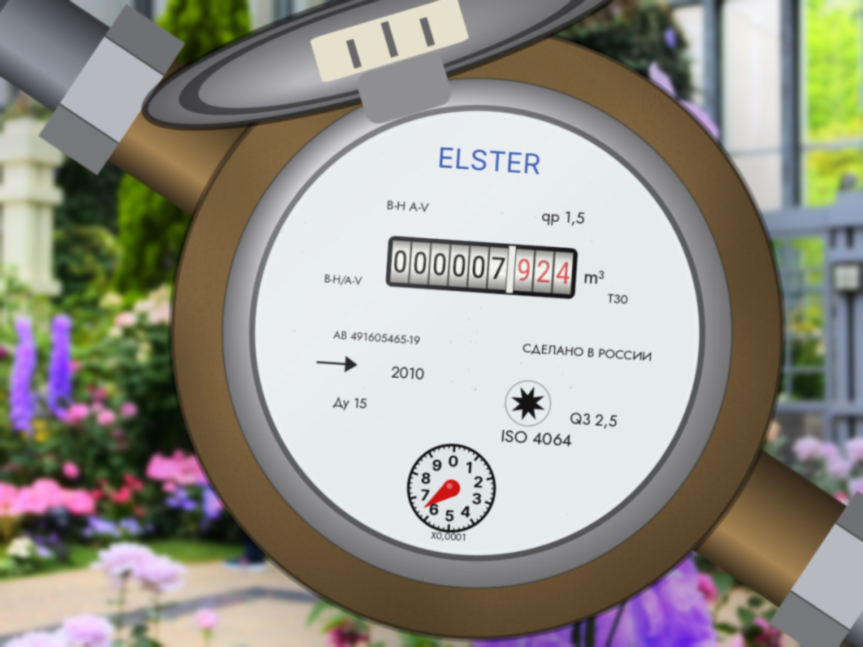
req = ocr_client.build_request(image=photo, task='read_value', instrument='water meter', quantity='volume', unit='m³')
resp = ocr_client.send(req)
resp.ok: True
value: 7.9246 m³
